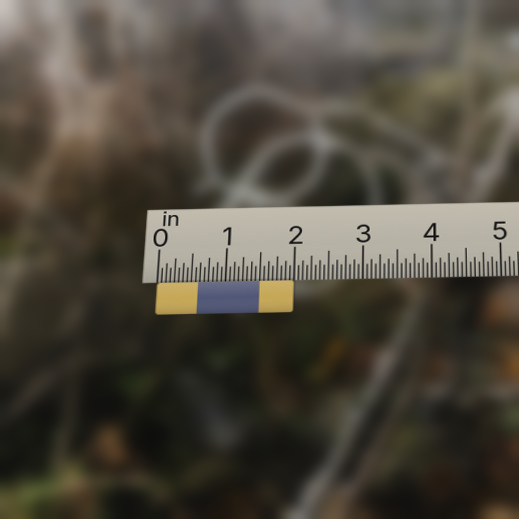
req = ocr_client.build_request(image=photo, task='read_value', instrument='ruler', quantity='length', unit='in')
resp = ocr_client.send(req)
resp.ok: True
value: 2 in
